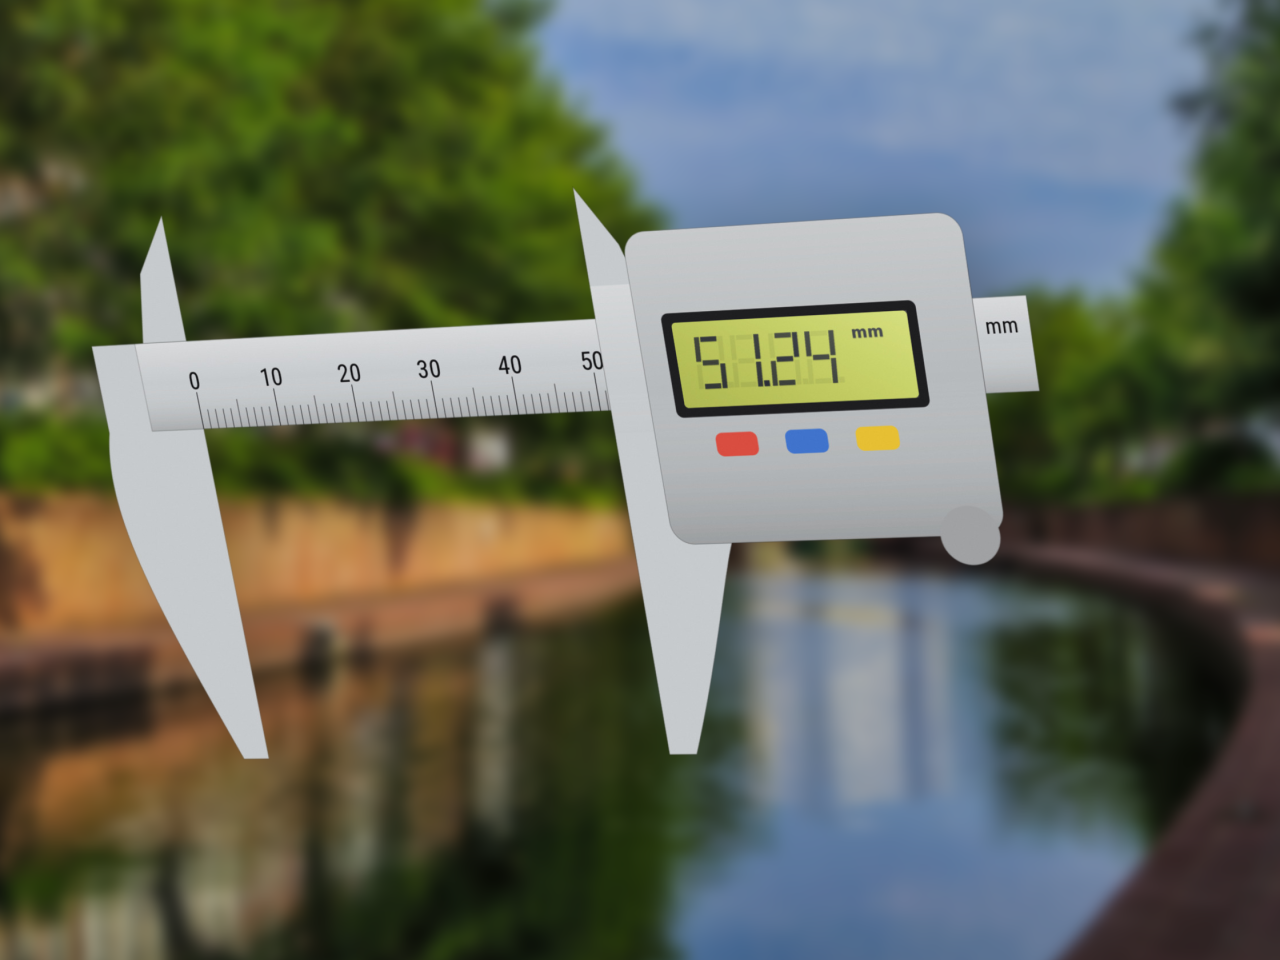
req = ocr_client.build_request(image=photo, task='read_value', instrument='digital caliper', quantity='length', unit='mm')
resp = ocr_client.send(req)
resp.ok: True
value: 51.24 mm
